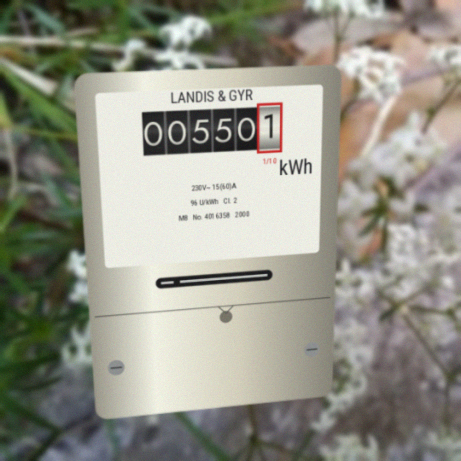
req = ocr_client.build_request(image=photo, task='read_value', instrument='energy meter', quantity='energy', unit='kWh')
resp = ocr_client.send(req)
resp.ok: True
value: 550.1 kWh
